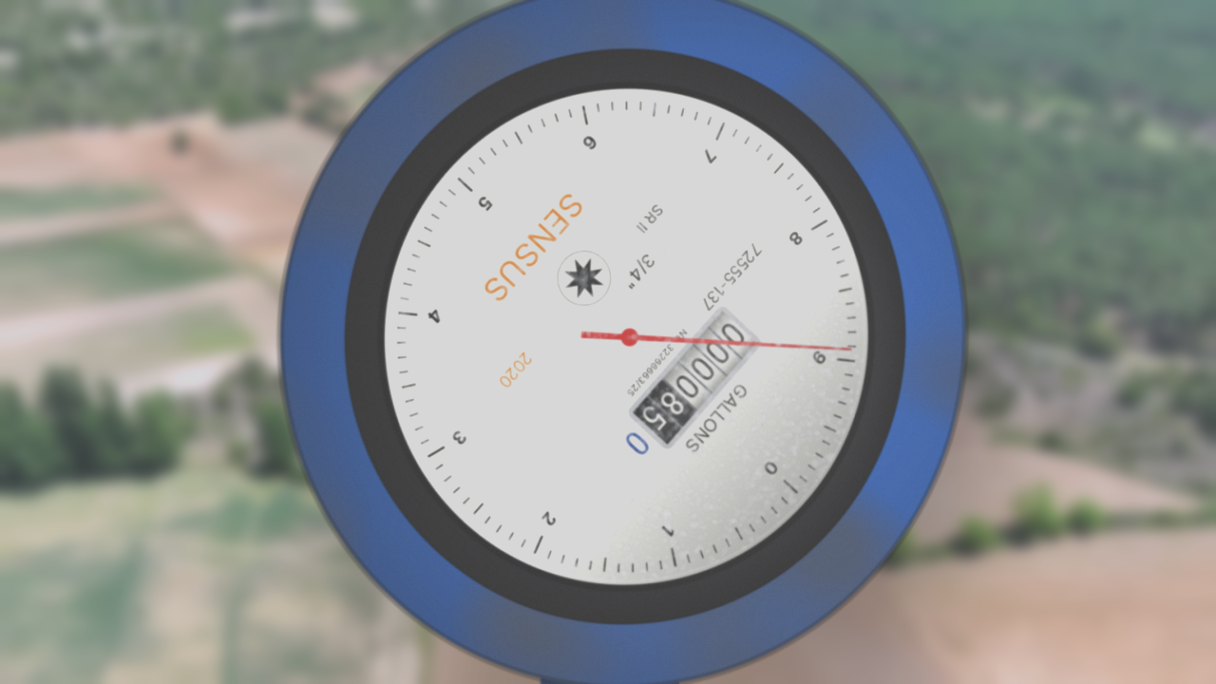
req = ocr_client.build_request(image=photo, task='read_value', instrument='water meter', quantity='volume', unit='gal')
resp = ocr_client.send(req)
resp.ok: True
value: 848.9 gal
